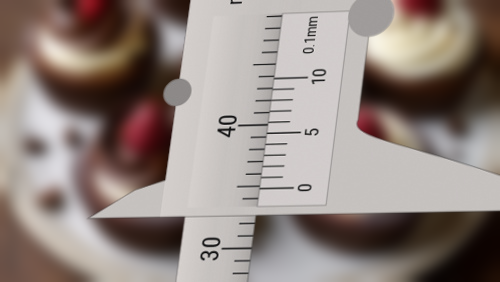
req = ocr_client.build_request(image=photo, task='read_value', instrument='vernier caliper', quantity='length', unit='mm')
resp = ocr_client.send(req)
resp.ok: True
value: 34.8 mm
